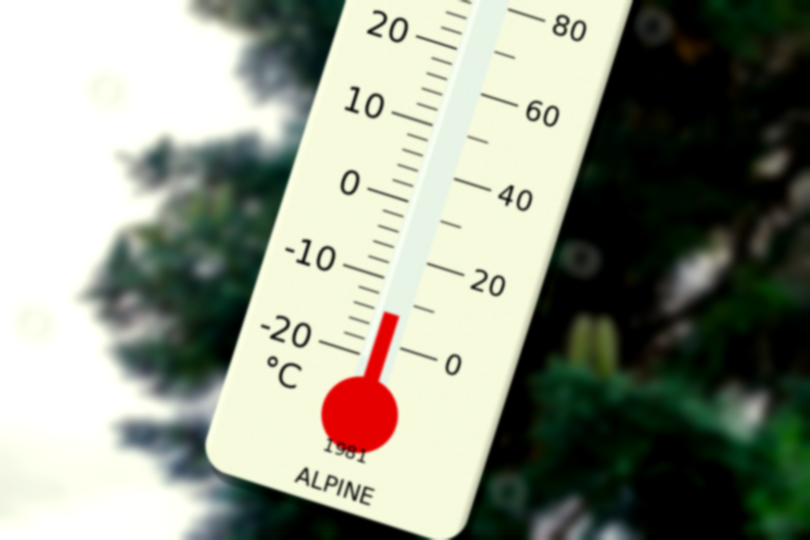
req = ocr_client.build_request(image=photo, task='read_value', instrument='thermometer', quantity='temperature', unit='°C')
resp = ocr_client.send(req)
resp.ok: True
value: -14 °C
